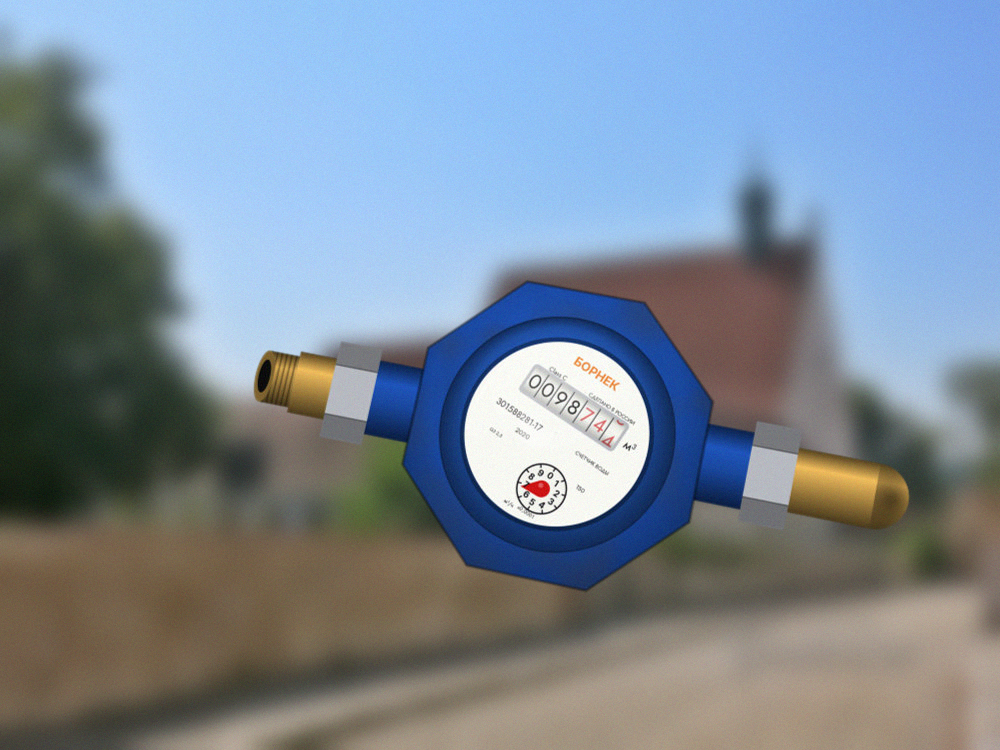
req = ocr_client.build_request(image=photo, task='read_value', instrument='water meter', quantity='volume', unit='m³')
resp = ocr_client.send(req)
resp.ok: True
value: 98.7436 m³
